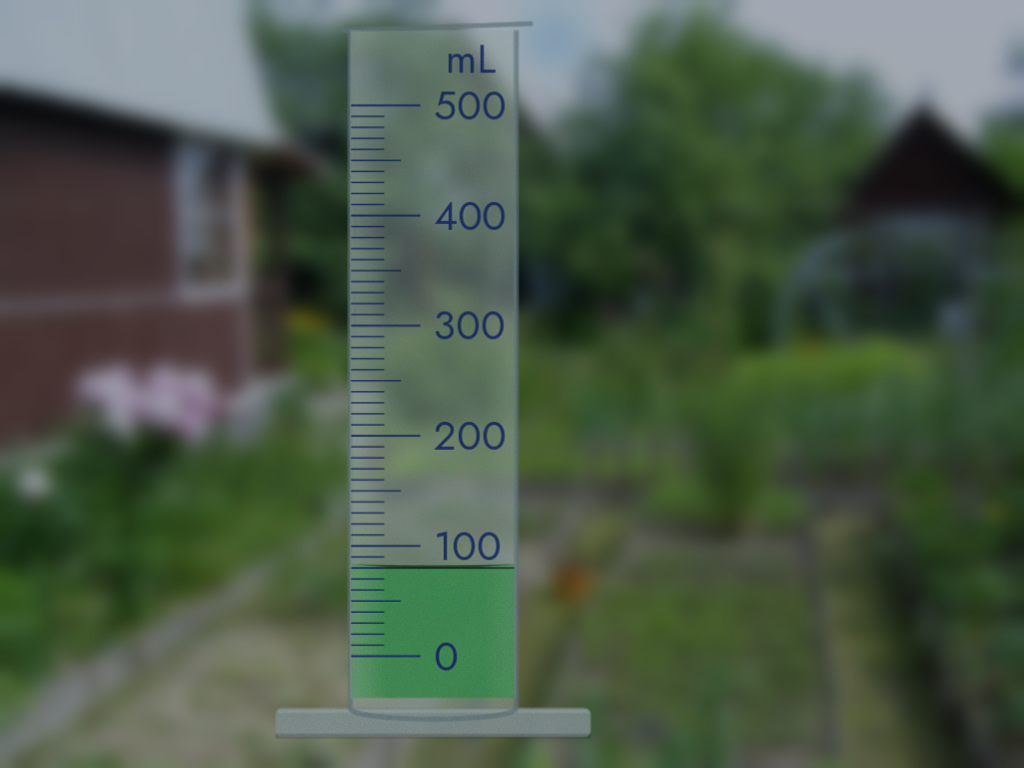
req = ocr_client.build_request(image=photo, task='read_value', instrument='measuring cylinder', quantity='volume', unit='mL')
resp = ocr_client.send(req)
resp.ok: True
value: 80 mL
